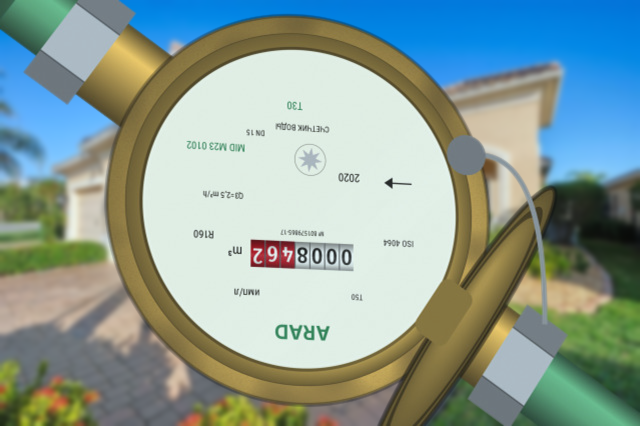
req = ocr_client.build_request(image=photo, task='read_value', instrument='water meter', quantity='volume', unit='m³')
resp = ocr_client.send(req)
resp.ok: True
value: 8.462 m³
